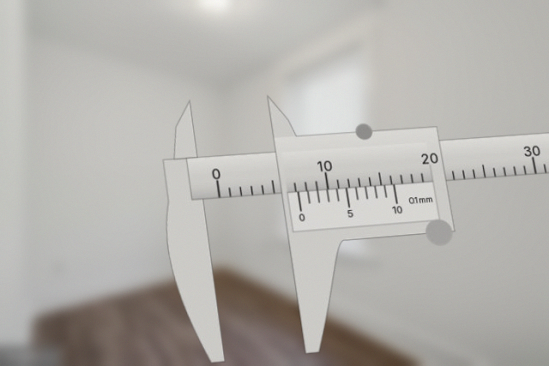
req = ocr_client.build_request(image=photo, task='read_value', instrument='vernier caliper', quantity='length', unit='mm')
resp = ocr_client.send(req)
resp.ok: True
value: 7.2 mm
